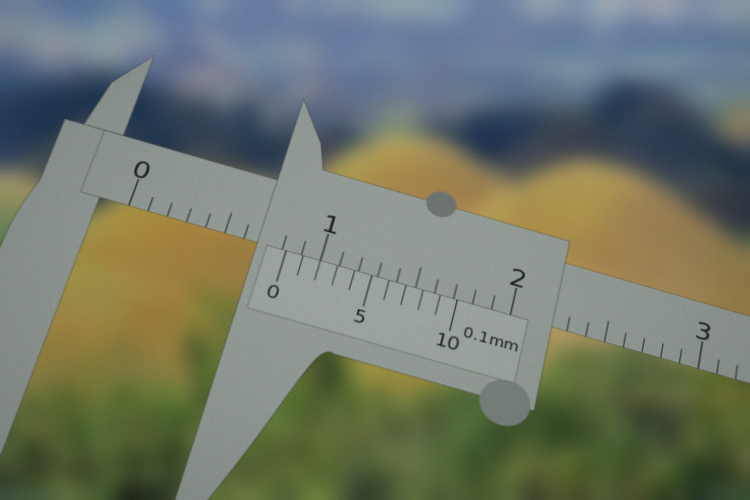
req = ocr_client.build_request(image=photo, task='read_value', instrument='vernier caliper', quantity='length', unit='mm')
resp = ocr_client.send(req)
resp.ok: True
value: 8.2 mm
